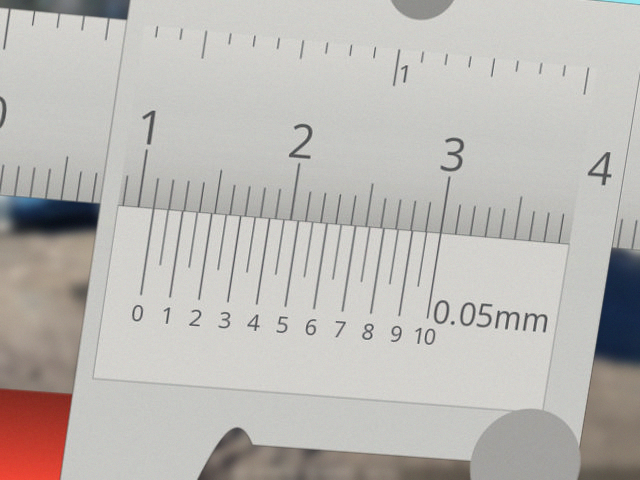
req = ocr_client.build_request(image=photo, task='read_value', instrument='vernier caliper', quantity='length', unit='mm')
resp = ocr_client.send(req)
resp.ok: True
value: 11.0 mm
